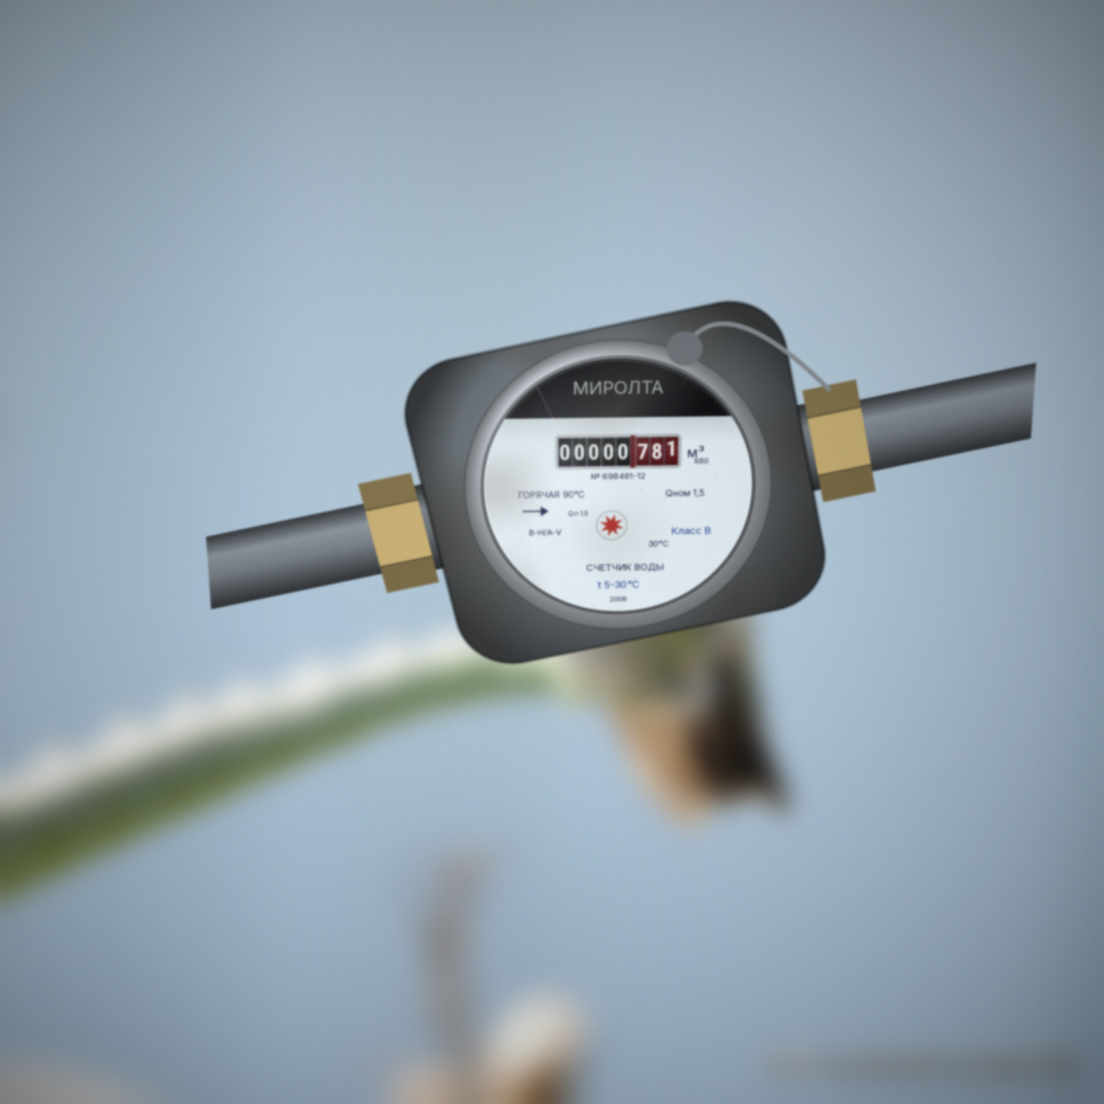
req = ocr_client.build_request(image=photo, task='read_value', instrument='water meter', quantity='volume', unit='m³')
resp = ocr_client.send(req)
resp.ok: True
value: 0.781 m³
